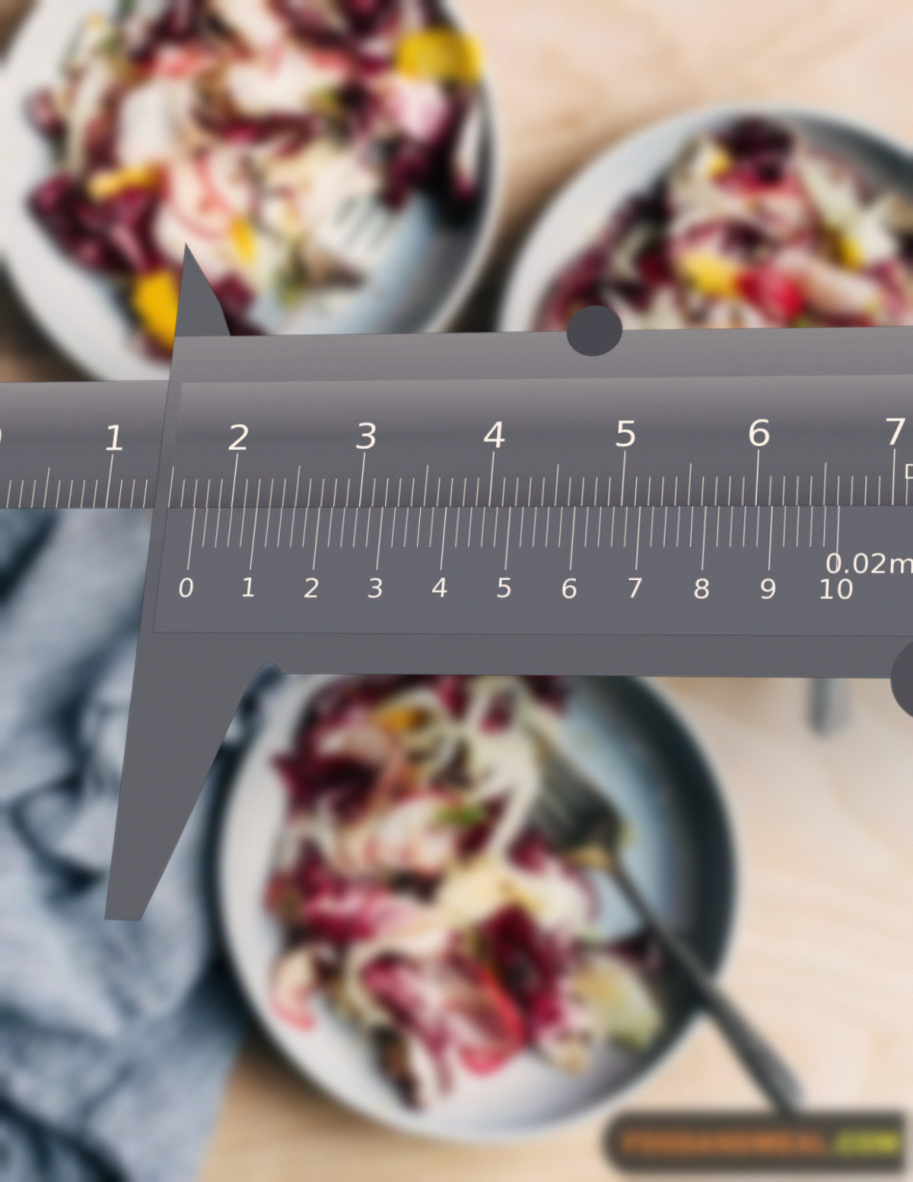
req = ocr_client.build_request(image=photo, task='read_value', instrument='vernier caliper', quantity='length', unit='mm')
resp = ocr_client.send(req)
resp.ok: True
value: 17.1 mm
